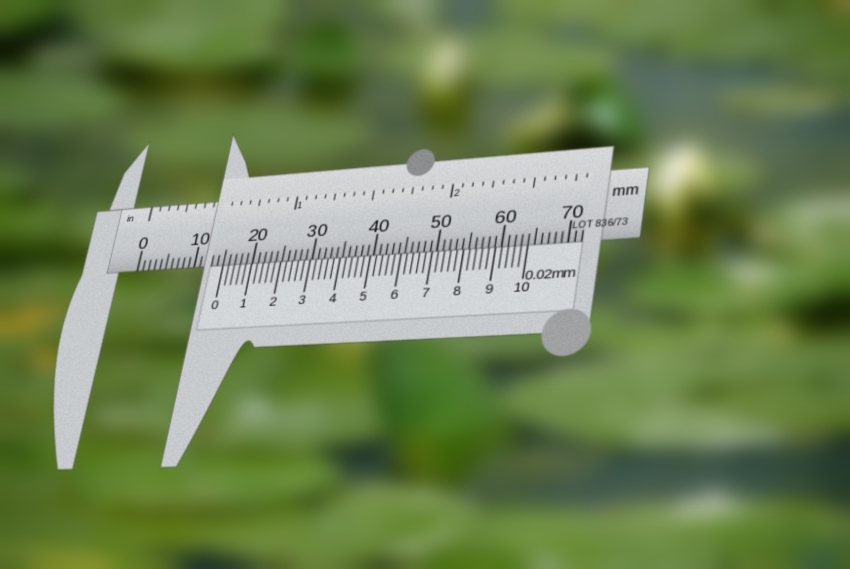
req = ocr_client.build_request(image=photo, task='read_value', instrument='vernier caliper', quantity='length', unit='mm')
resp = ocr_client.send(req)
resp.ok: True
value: 15.0 mm
